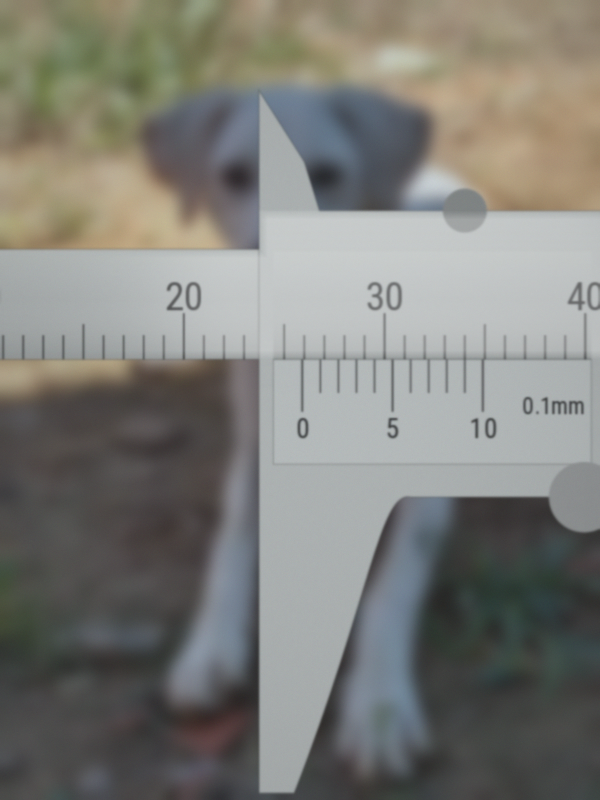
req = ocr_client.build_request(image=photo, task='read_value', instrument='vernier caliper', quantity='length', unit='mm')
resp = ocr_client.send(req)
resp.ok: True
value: 25.9 mm
